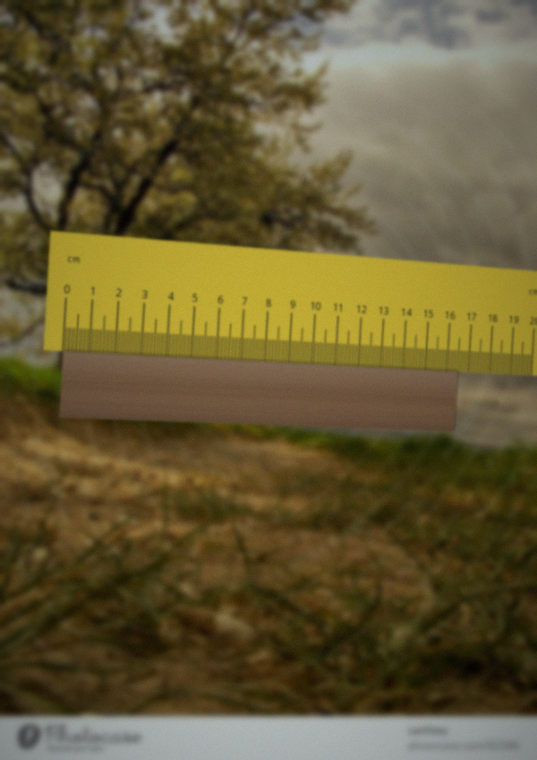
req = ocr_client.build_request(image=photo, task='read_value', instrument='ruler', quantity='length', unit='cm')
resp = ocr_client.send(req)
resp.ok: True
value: 16.5 cm
